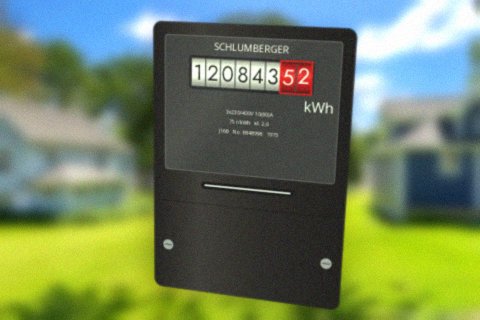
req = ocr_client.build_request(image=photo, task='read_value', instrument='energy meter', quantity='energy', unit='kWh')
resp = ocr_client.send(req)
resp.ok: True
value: 120843.52 kWh
